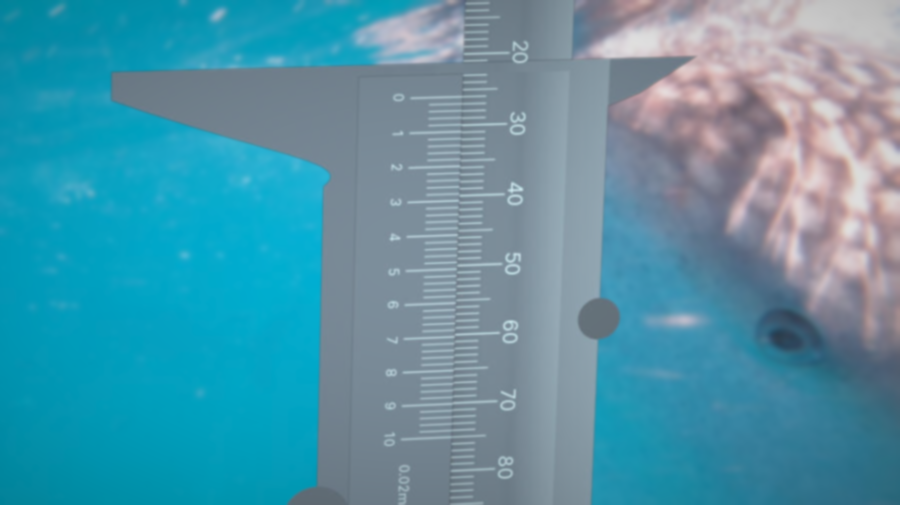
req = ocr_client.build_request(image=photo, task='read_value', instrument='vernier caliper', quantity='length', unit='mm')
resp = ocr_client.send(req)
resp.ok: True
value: 26.0 mm
